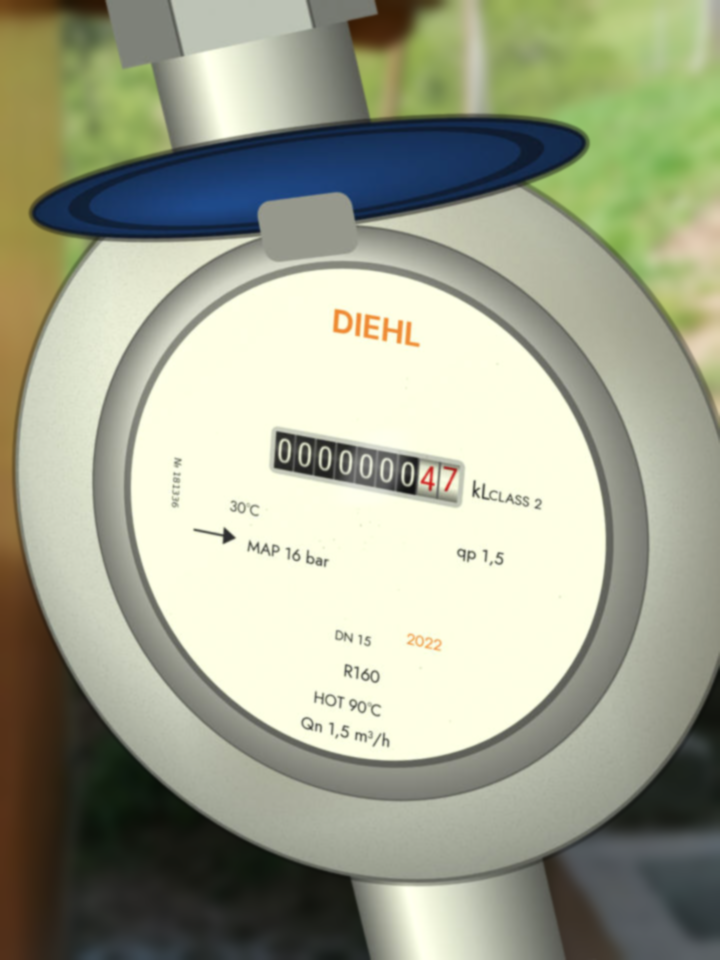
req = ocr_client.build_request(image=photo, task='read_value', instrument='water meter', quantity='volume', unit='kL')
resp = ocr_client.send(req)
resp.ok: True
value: 0.47 kL
